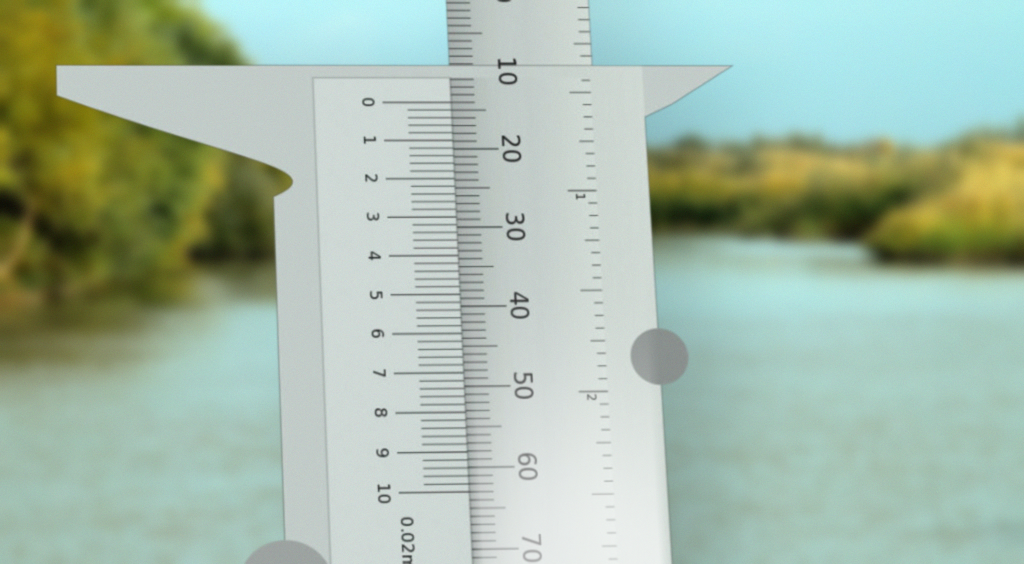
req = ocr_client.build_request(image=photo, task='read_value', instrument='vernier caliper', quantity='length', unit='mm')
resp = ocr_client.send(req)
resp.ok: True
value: 14.0 mm
